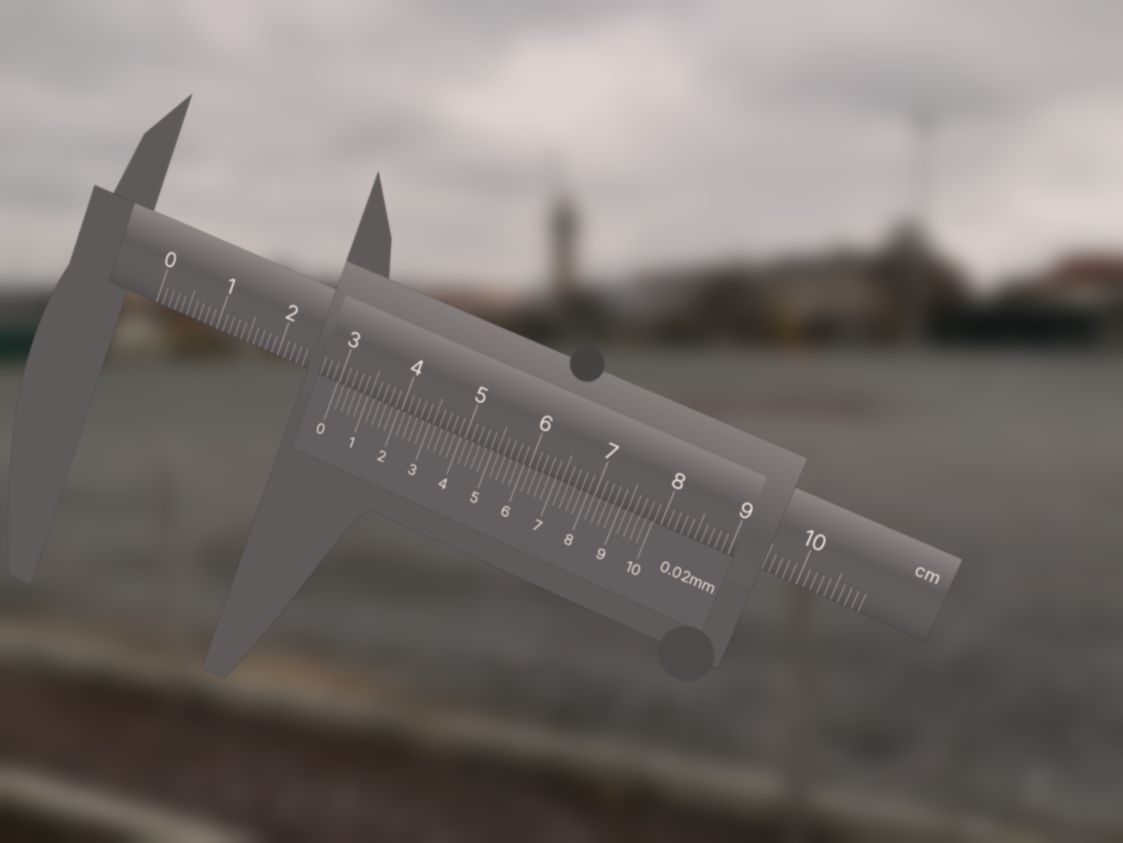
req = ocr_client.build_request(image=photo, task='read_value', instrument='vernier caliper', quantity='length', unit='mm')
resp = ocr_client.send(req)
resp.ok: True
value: 29.8 mm
